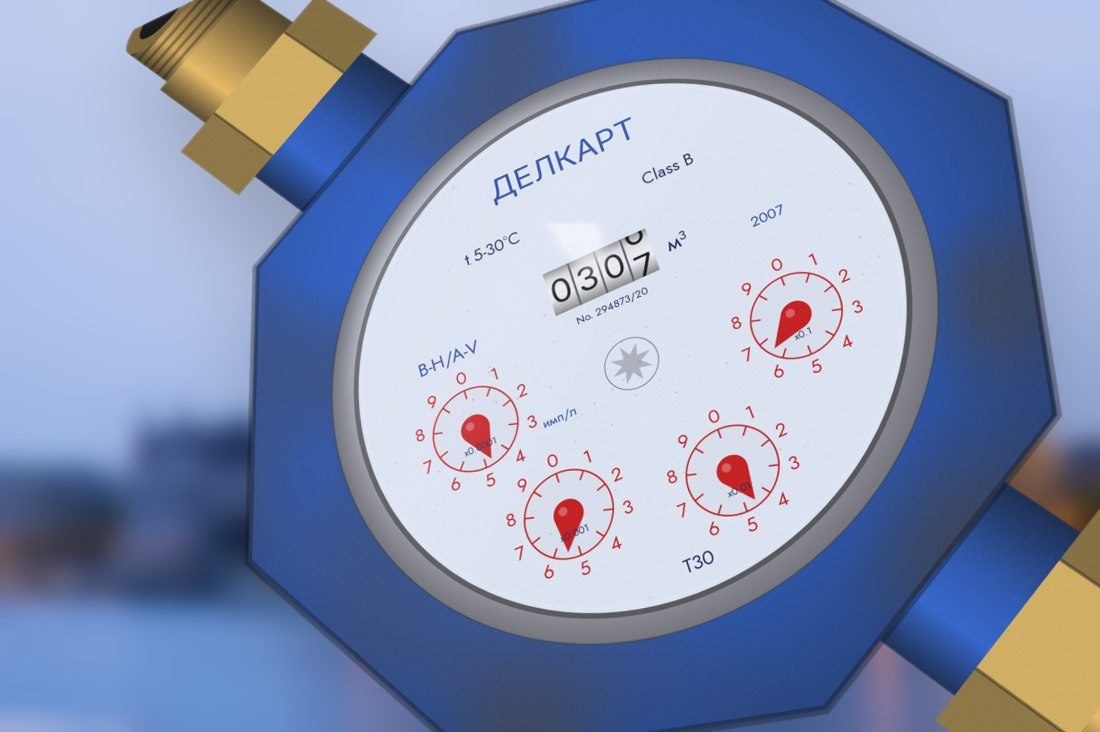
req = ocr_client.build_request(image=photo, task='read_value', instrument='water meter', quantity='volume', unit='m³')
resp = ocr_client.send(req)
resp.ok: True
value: 306.6454 m³
